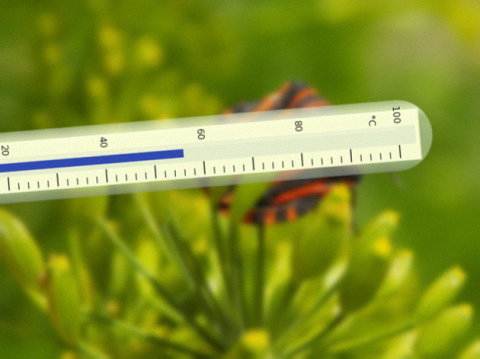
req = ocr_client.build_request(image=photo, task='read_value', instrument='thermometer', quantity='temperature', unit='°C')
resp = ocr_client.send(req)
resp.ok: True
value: 56 °C
